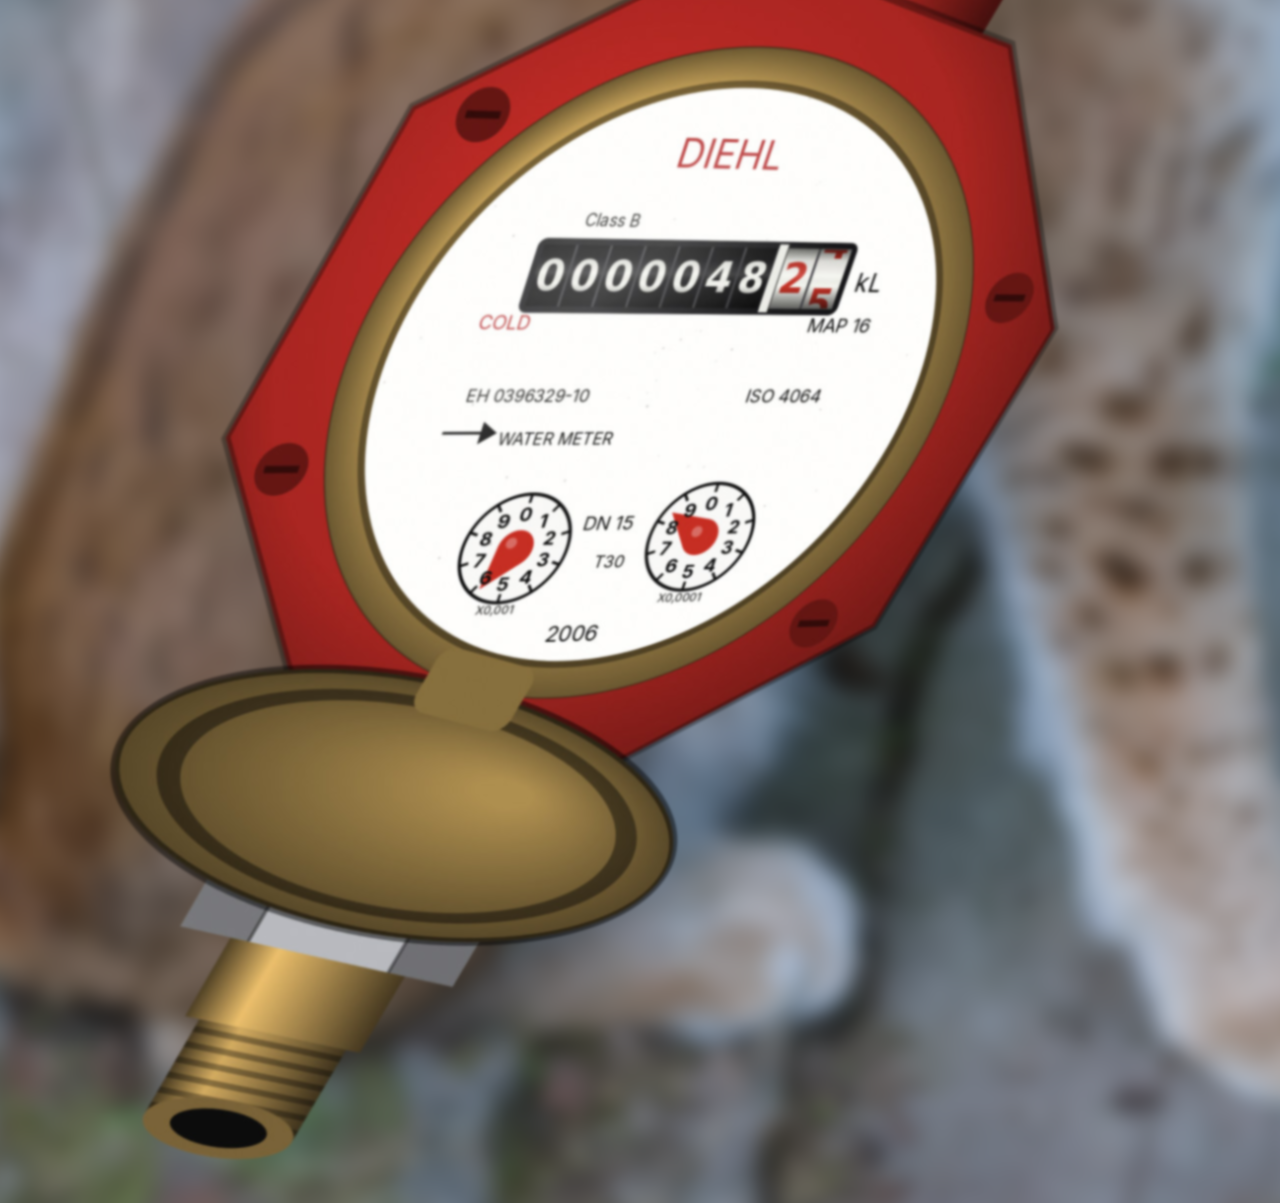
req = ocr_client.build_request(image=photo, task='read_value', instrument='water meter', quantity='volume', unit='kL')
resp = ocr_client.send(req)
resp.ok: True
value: 48.2458 kL
